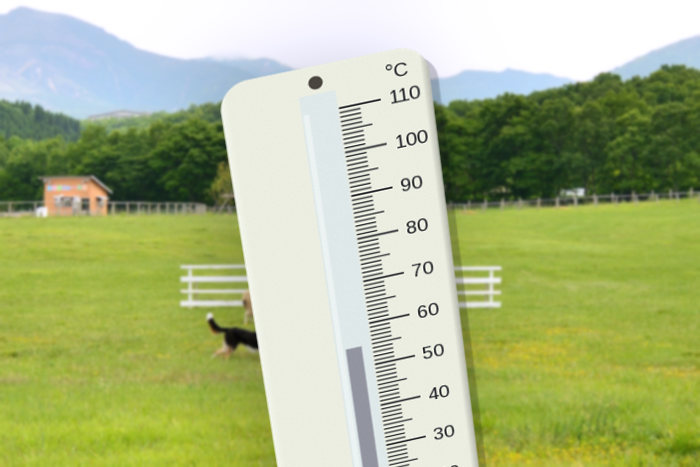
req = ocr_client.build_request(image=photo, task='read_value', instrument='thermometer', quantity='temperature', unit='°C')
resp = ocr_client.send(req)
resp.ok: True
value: 55 °C
